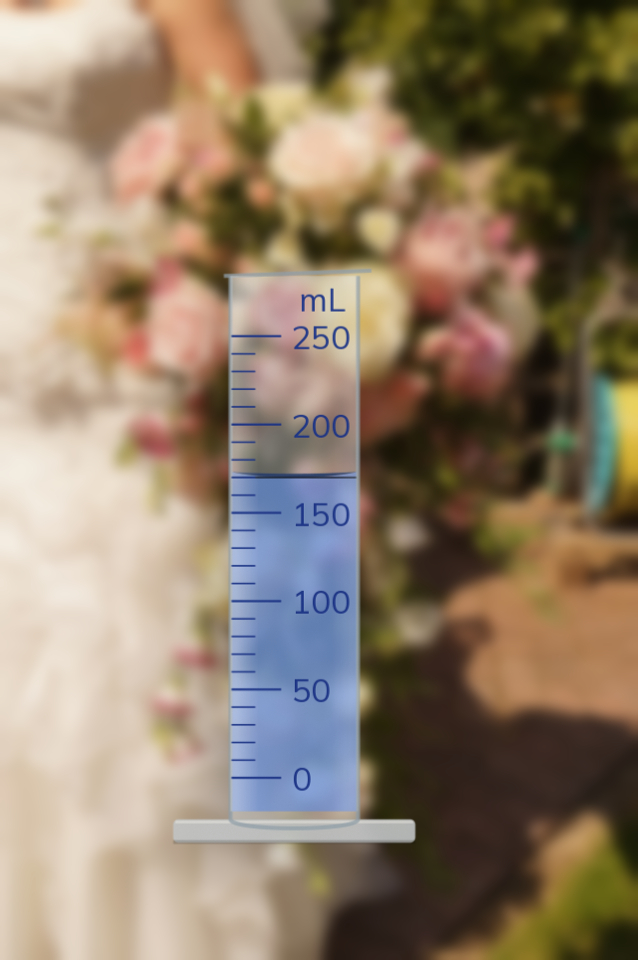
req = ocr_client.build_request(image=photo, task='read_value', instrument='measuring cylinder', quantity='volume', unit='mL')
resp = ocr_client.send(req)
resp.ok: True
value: 170 mL
